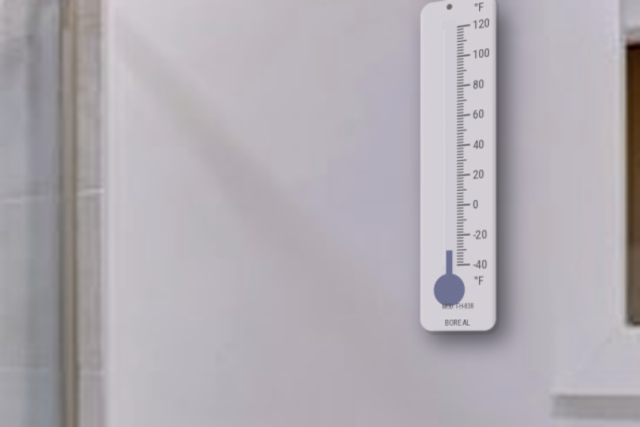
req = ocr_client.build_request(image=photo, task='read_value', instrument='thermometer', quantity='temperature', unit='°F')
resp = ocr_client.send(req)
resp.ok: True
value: -30 °F
